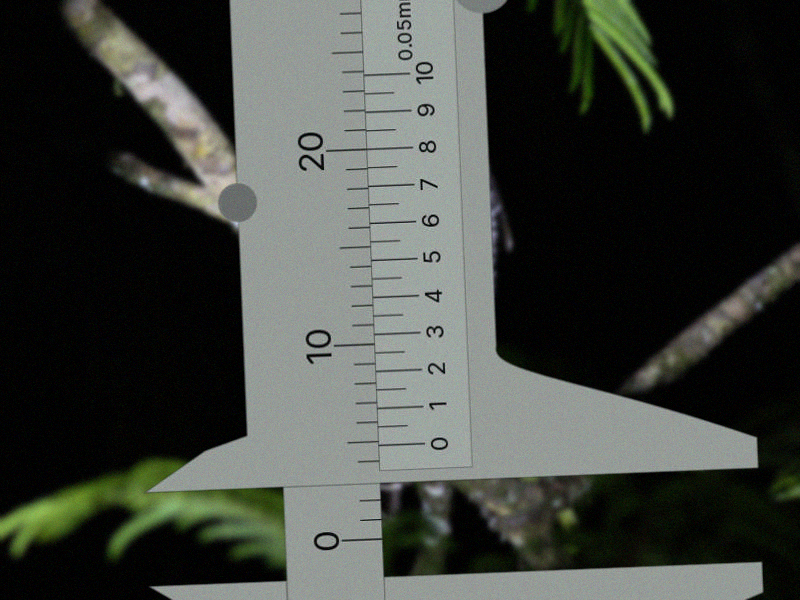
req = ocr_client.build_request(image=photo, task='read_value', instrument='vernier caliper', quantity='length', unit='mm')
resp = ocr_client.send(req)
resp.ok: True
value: 4.8 mm
